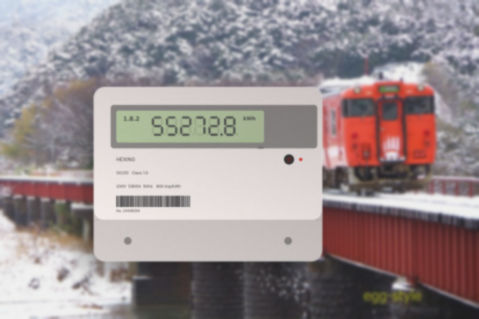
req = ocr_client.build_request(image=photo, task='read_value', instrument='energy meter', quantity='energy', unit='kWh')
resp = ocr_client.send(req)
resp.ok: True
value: 55272.8 kWh
